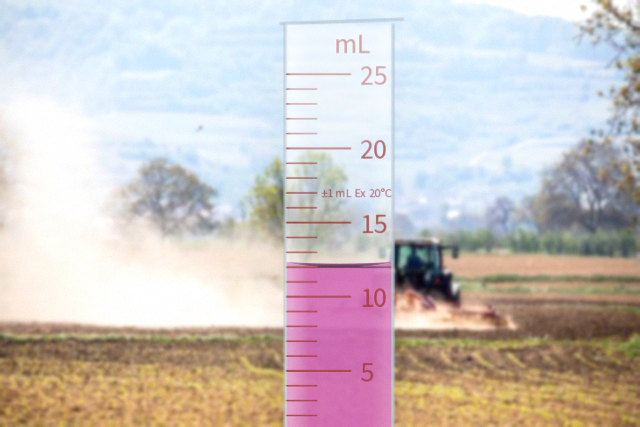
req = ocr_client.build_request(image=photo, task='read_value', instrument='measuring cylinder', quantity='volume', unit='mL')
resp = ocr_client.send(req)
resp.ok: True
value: 12 mL
